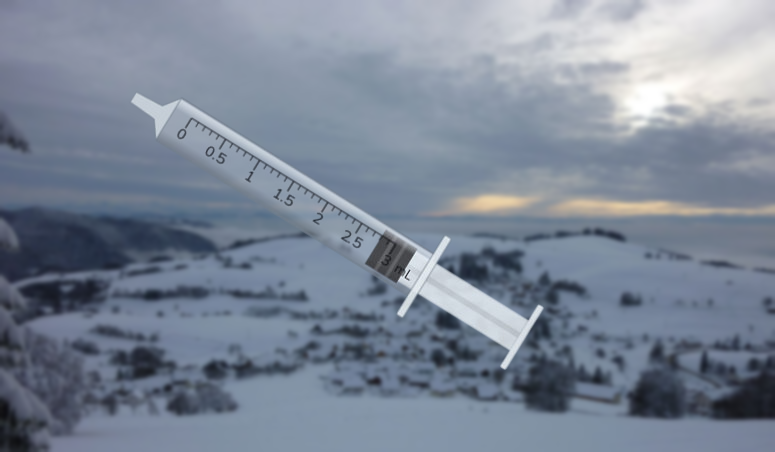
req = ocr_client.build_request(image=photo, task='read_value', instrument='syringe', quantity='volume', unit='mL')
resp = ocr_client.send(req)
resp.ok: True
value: 2.8 mL
